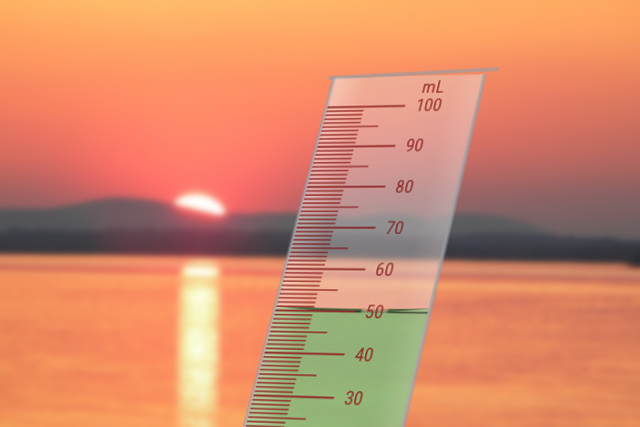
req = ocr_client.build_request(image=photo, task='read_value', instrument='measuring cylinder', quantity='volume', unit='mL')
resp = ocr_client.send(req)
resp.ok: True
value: 50 mL
